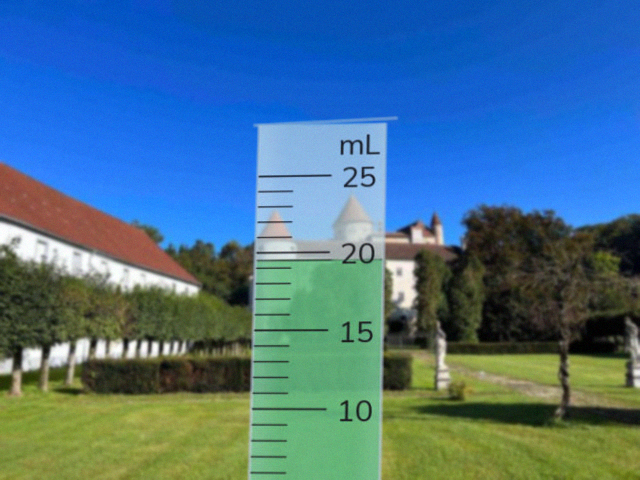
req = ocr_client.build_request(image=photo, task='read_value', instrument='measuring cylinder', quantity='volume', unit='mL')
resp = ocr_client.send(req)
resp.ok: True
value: 19.5 mL
